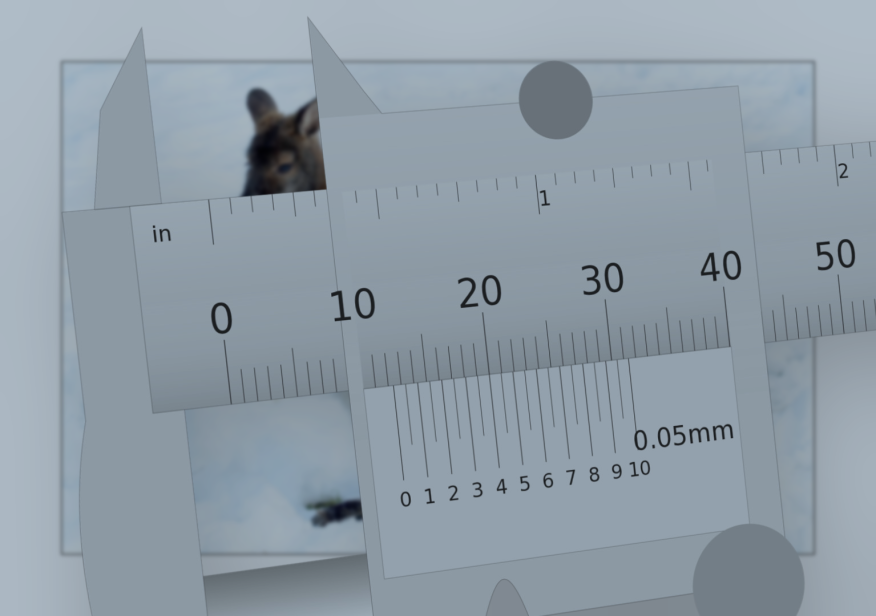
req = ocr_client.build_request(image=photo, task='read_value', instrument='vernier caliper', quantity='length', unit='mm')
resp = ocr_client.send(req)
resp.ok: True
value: 12.4 mm
